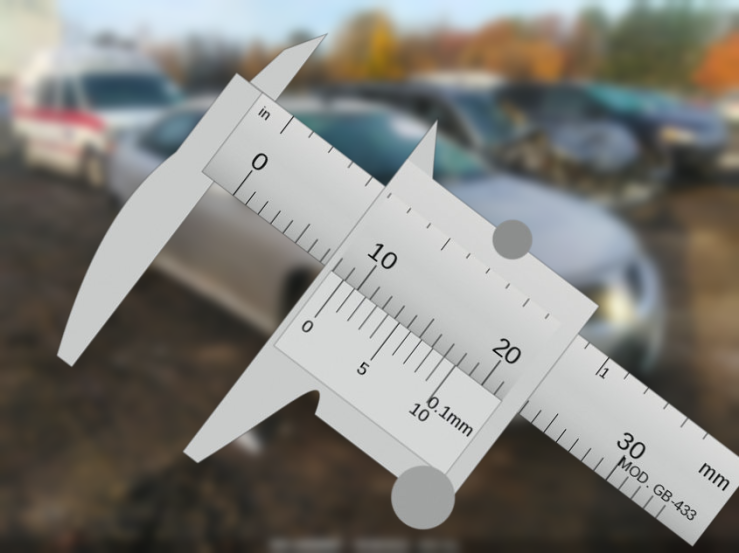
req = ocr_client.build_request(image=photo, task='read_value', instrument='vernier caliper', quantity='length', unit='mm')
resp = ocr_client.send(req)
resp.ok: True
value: 8.9 mm
